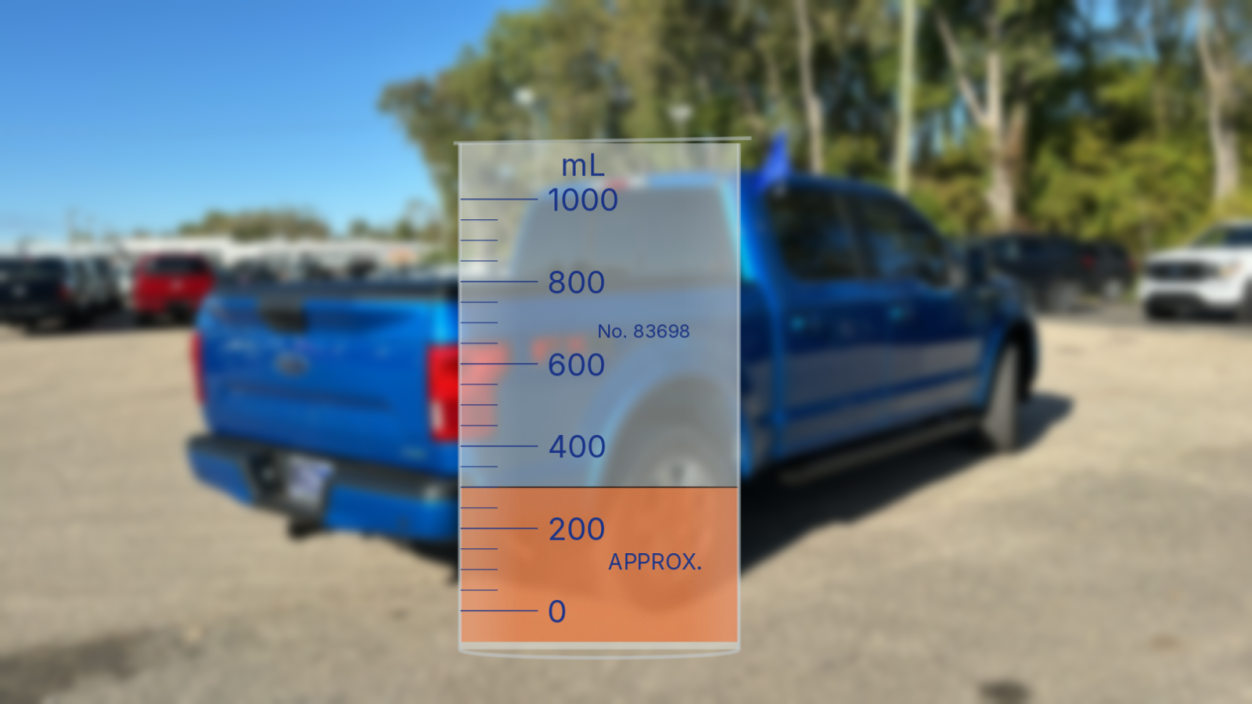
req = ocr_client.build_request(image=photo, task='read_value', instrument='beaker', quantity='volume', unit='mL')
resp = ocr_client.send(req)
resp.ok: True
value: 300 mL
